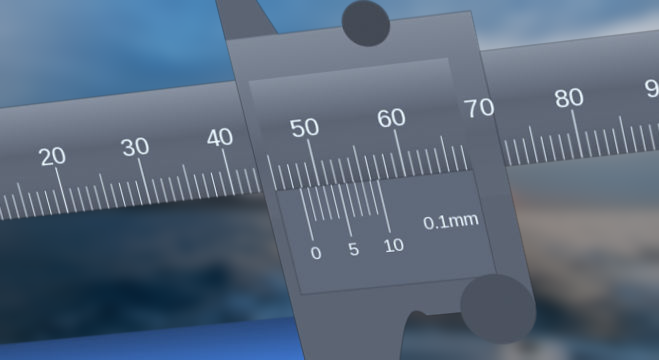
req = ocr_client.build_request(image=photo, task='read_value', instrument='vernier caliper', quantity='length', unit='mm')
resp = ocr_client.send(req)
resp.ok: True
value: 47.8 mm
